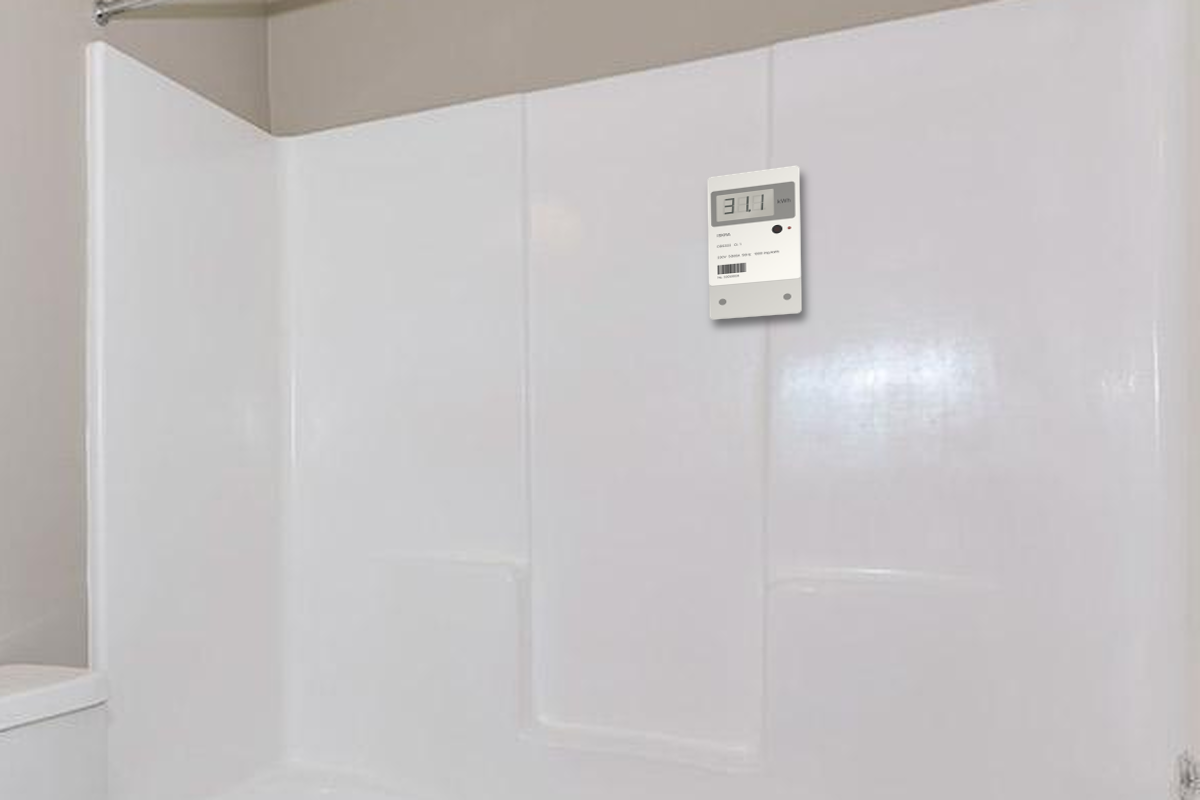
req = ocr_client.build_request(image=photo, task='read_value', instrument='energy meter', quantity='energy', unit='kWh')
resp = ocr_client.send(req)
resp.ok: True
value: 31.1 kWh
